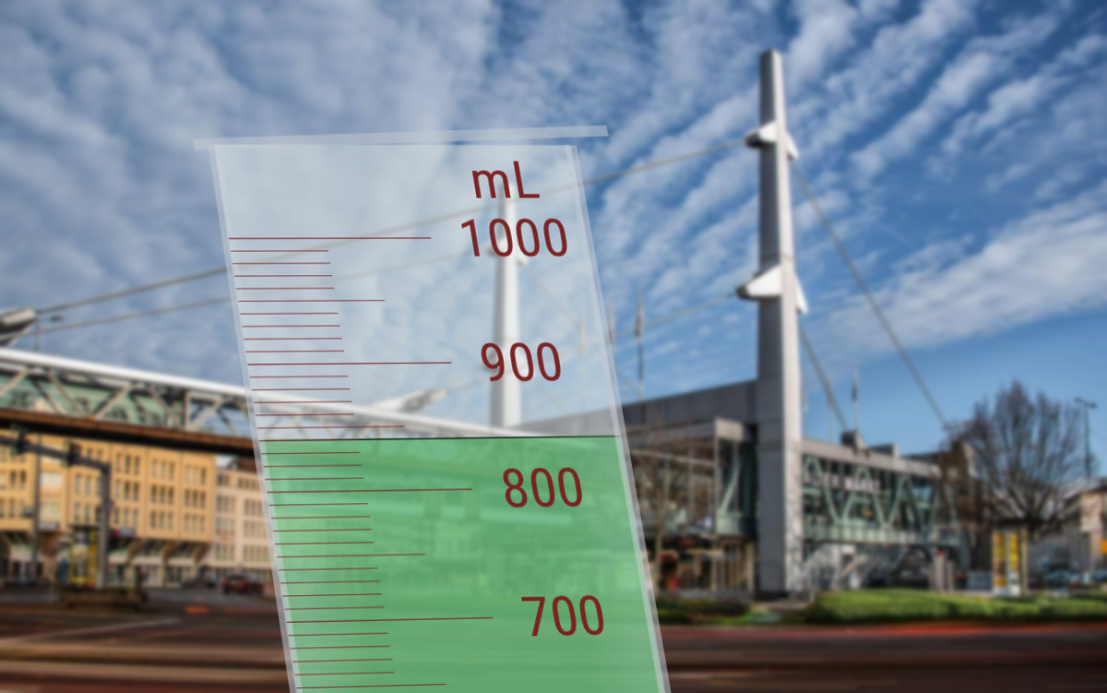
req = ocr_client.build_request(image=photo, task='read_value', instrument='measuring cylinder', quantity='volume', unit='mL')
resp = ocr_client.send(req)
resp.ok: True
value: 840 mL
